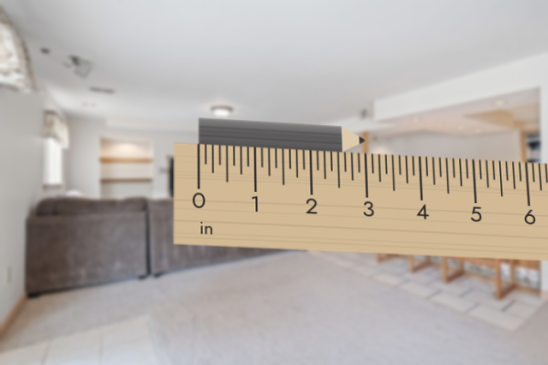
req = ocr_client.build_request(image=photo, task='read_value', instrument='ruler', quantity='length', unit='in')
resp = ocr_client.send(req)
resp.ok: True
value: 3 in
